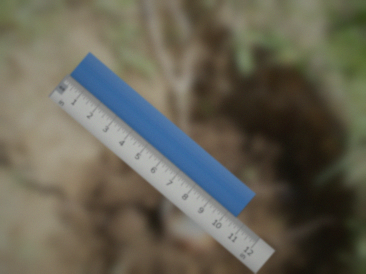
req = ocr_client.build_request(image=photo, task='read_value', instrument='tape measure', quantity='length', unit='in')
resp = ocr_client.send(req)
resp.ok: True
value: 10.5 in
